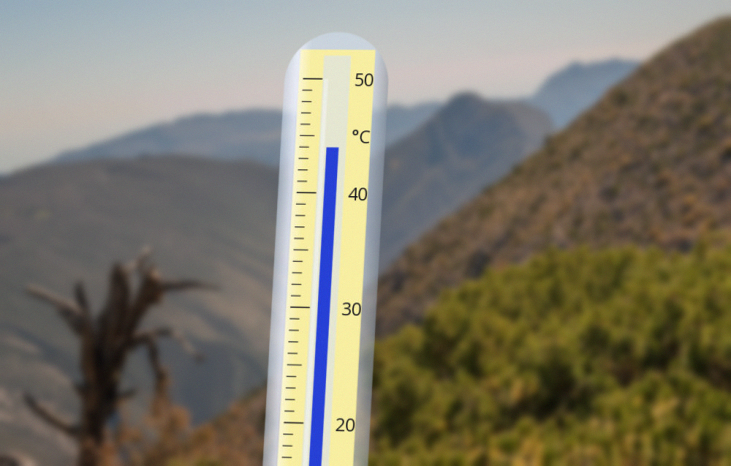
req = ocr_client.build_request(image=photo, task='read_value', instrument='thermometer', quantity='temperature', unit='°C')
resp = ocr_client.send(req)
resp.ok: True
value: 44 °C
